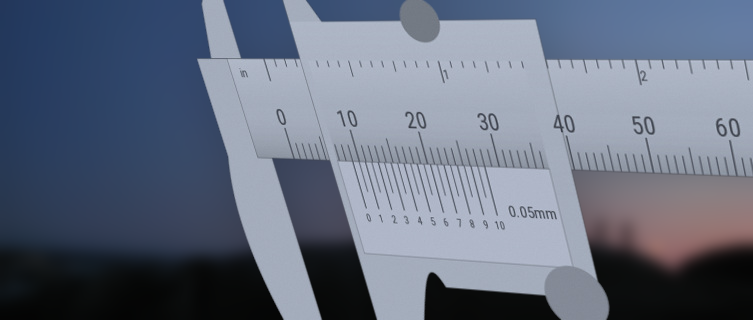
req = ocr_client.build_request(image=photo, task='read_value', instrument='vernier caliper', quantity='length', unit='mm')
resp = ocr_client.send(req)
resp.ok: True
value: 9.0 mm
